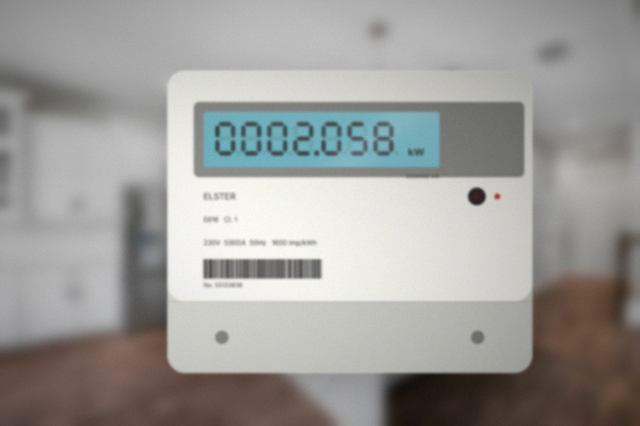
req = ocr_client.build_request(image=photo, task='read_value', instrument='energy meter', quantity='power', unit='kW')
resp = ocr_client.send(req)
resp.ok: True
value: 2.058 kW
